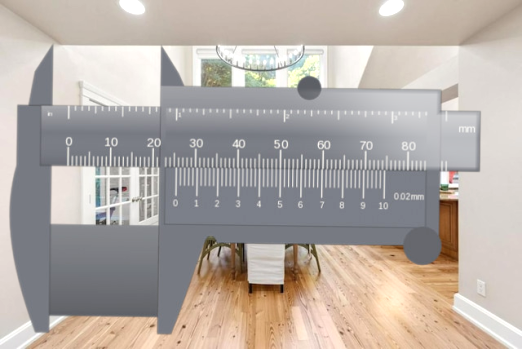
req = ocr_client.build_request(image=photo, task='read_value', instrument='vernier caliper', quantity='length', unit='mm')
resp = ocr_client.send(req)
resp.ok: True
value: 25.5 mm
